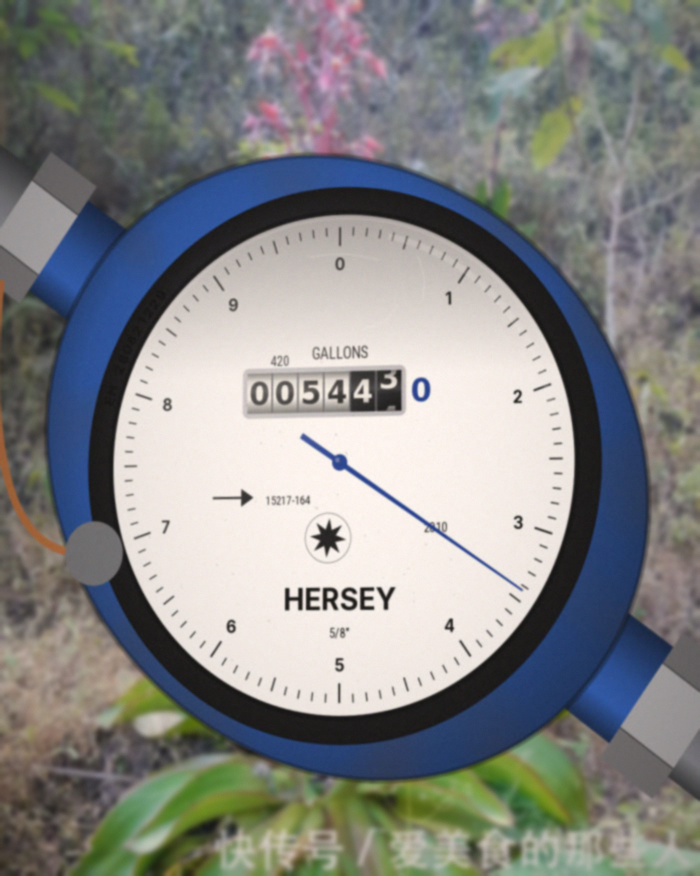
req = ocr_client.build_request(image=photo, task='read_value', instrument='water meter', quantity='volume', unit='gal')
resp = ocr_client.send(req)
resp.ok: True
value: 54433.4 gal
